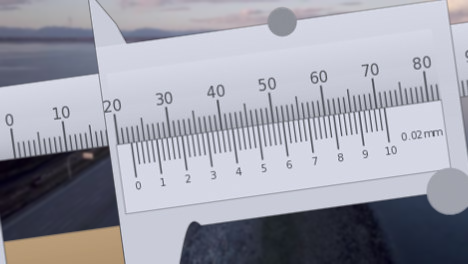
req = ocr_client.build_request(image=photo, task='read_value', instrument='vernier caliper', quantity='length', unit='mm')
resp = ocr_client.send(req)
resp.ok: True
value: 22.5 mm
